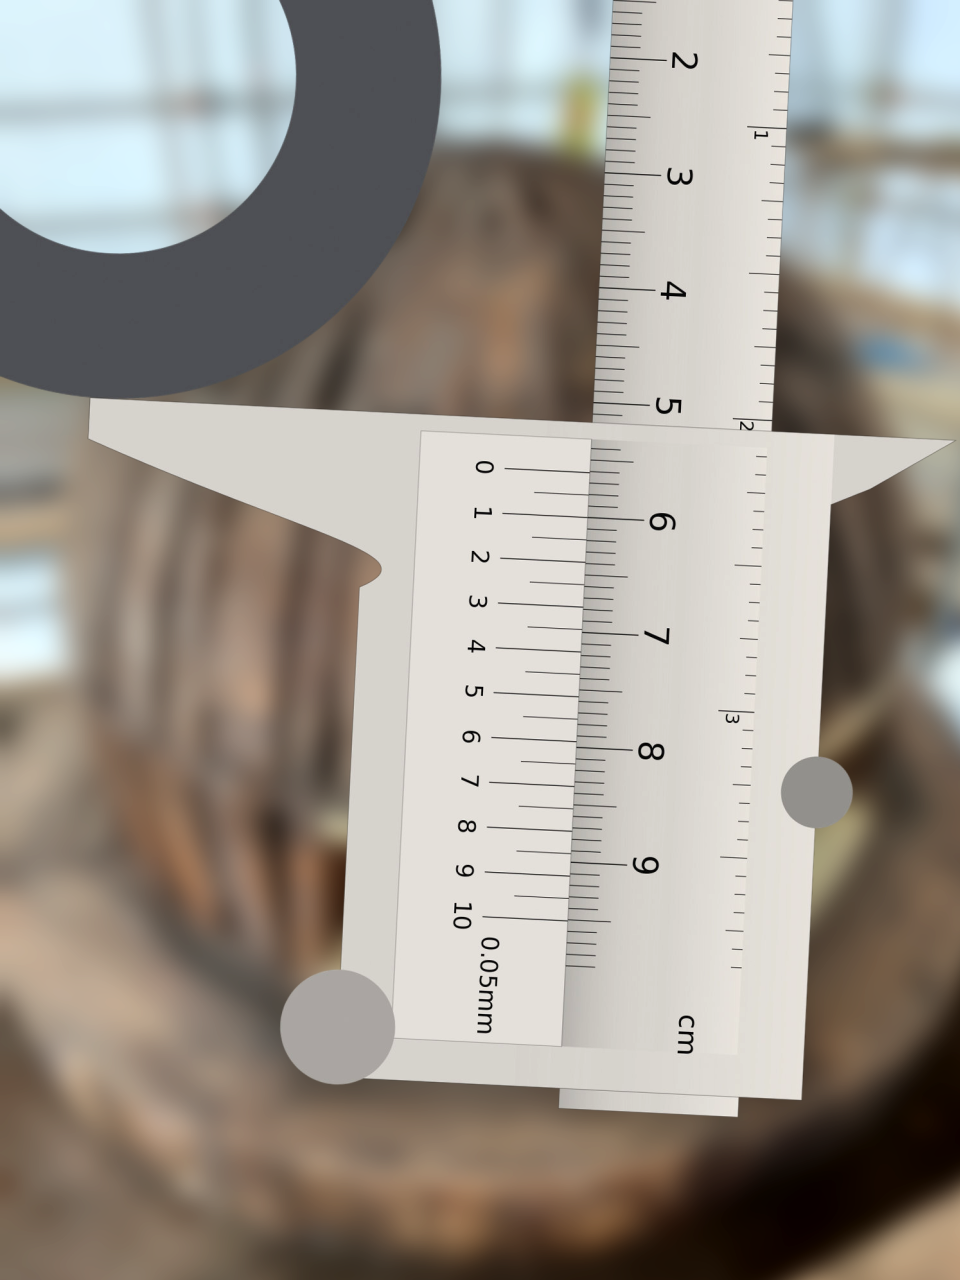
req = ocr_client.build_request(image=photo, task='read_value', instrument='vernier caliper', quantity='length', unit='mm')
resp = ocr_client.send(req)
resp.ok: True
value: 56.1 mm
